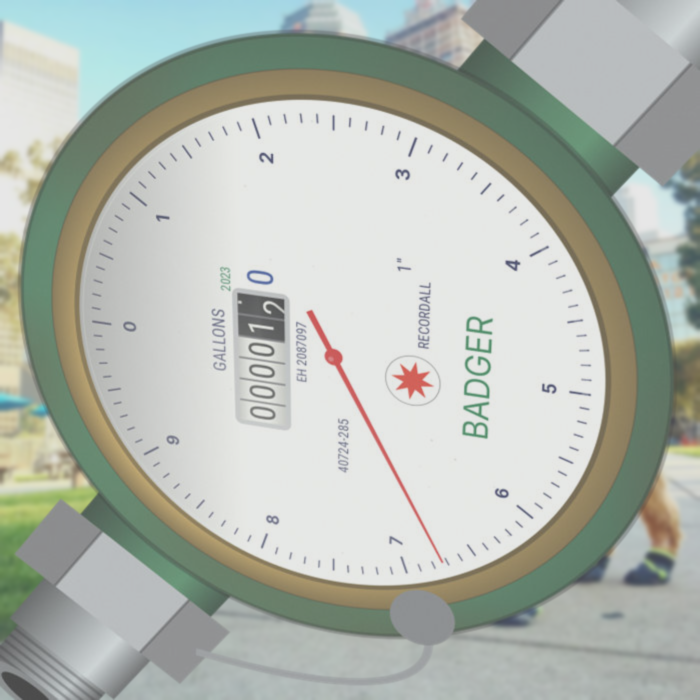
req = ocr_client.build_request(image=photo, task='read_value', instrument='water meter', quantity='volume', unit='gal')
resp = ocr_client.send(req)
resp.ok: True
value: 116.7 gal
